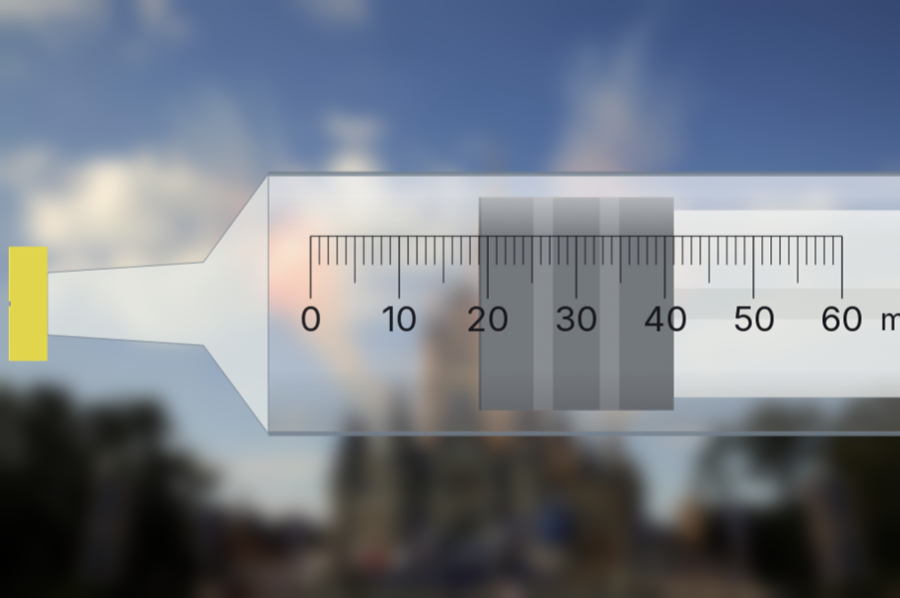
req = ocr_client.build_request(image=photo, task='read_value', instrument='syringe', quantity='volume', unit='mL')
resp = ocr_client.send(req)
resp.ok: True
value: 19 mL
